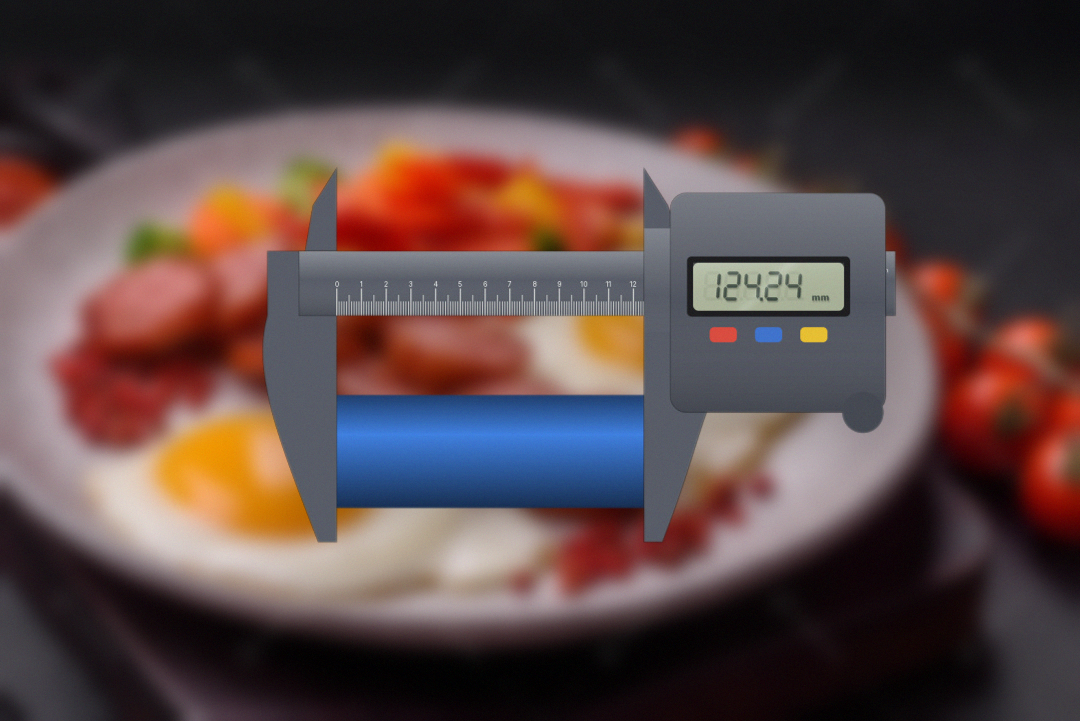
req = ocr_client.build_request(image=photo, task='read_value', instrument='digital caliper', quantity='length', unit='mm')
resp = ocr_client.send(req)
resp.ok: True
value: 124.24 mm
